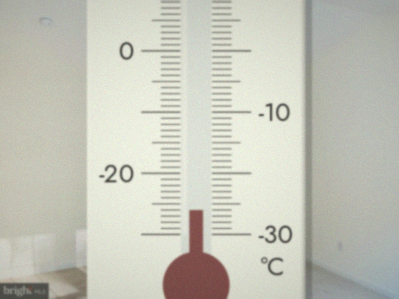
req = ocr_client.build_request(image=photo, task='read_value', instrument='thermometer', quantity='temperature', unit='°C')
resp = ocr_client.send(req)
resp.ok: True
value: -26 °C
